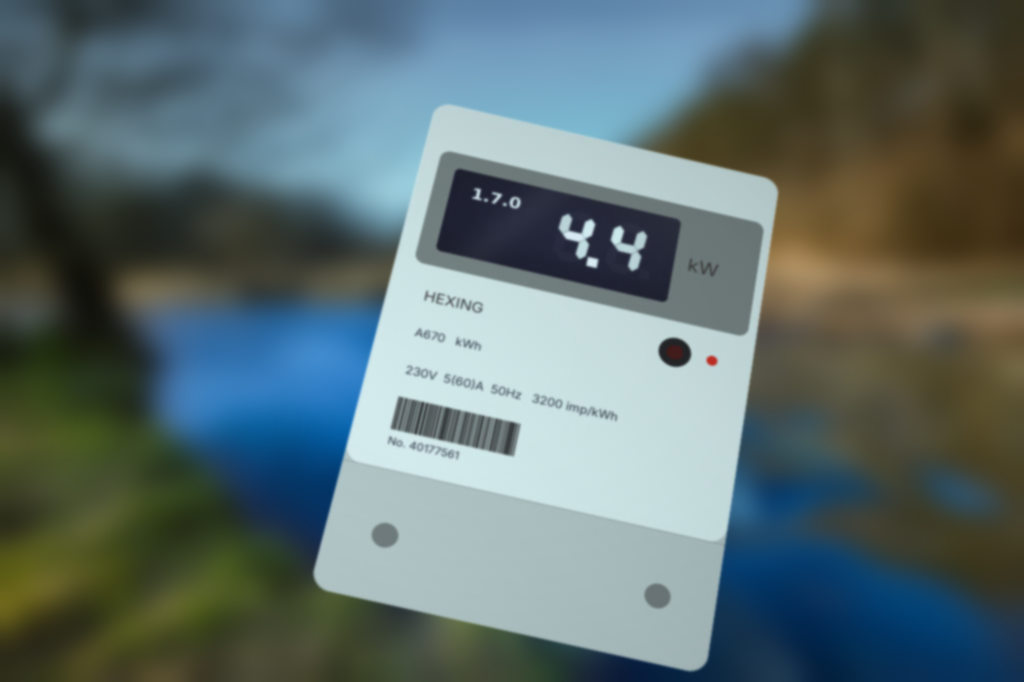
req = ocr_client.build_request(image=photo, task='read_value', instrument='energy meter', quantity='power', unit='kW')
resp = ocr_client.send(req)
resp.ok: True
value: 4.4 kW
